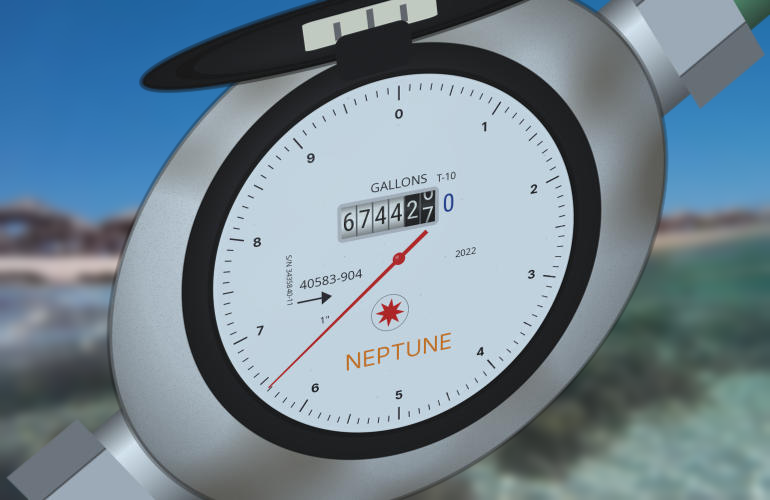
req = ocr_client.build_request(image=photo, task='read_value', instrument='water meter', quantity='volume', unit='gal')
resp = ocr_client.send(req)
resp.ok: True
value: 6744266.4 gal
